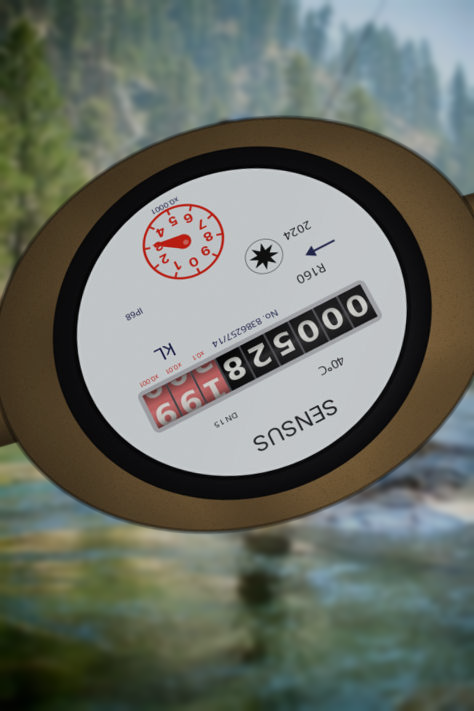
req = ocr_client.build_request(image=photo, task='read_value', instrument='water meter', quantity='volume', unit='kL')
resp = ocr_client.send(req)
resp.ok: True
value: 528.1993 kL
